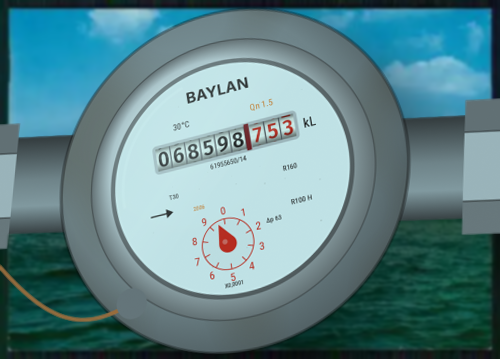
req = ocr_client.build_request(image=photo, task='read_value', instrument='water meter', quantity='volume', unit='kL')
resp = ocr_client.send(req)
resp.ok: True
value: 68598.7529 kL
